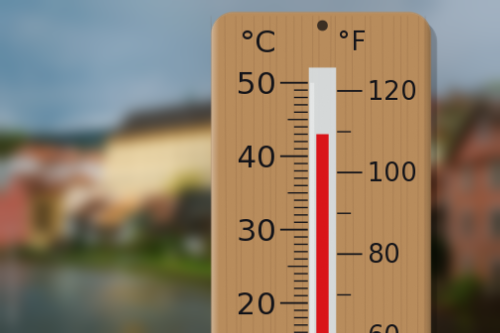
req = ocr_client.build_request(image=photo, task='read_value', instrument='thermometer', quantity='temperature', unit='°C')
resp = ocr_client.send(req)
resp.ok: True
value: 43 °C
